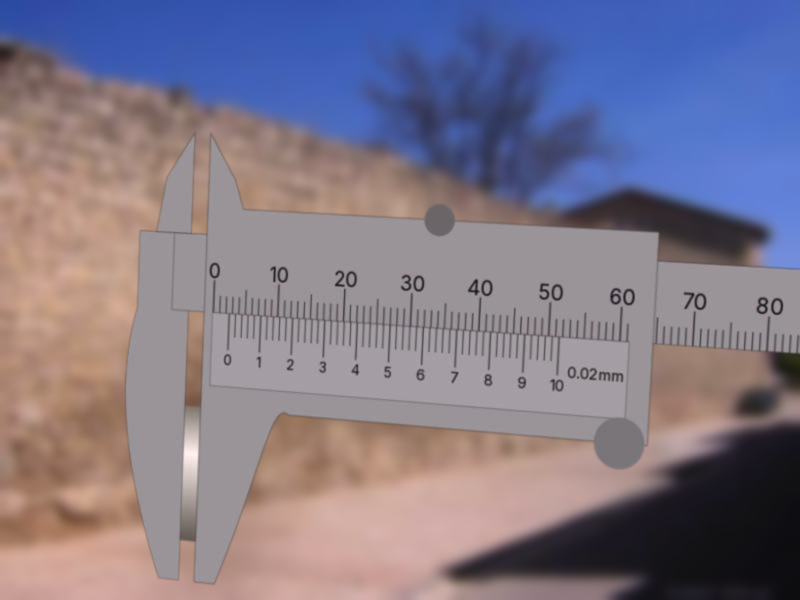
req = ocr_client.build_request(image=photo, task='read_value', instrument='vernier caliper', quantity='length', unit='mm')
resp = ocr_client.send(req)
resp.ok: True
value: 2.5 mm
